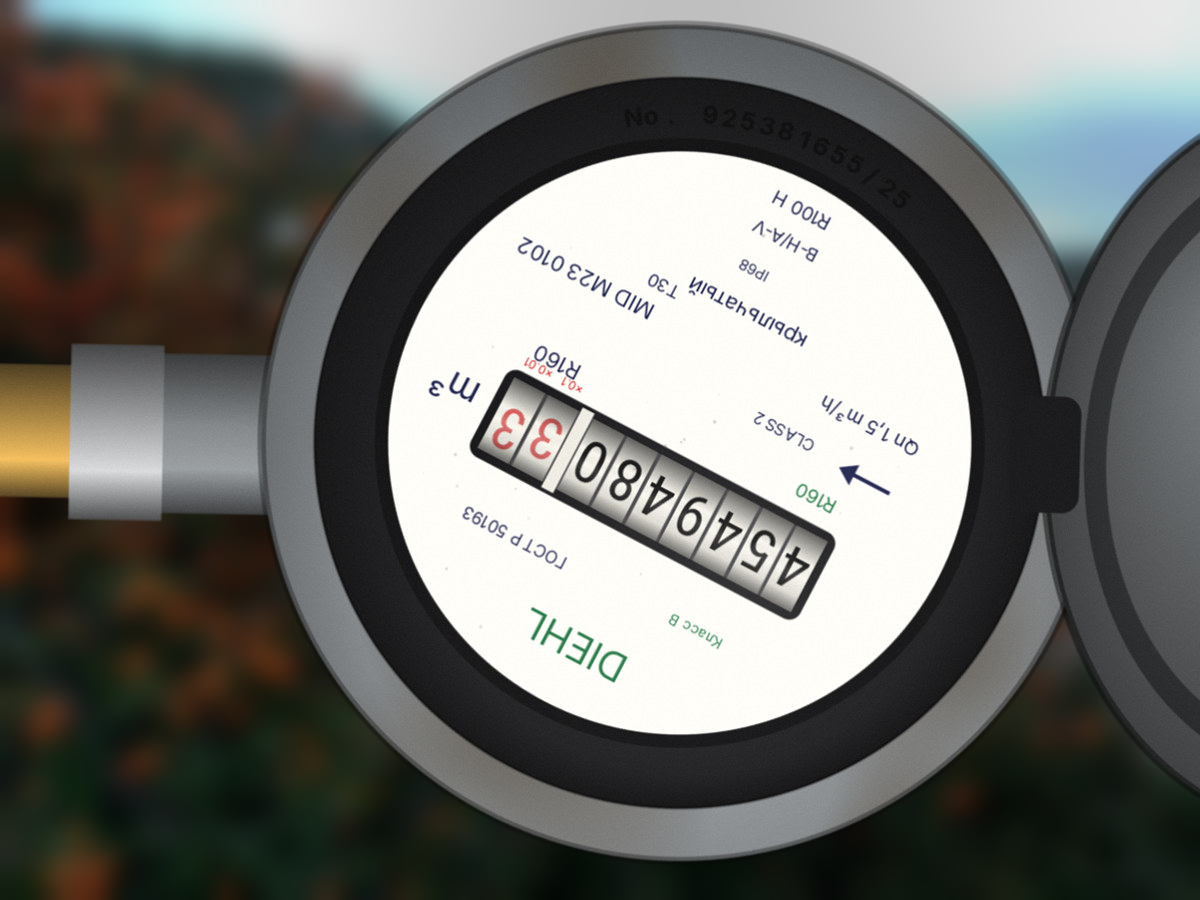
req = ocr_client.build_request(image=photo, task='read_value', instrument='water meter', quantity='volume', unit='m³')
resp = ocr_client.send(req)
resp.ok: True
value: 4549480.33 m³
